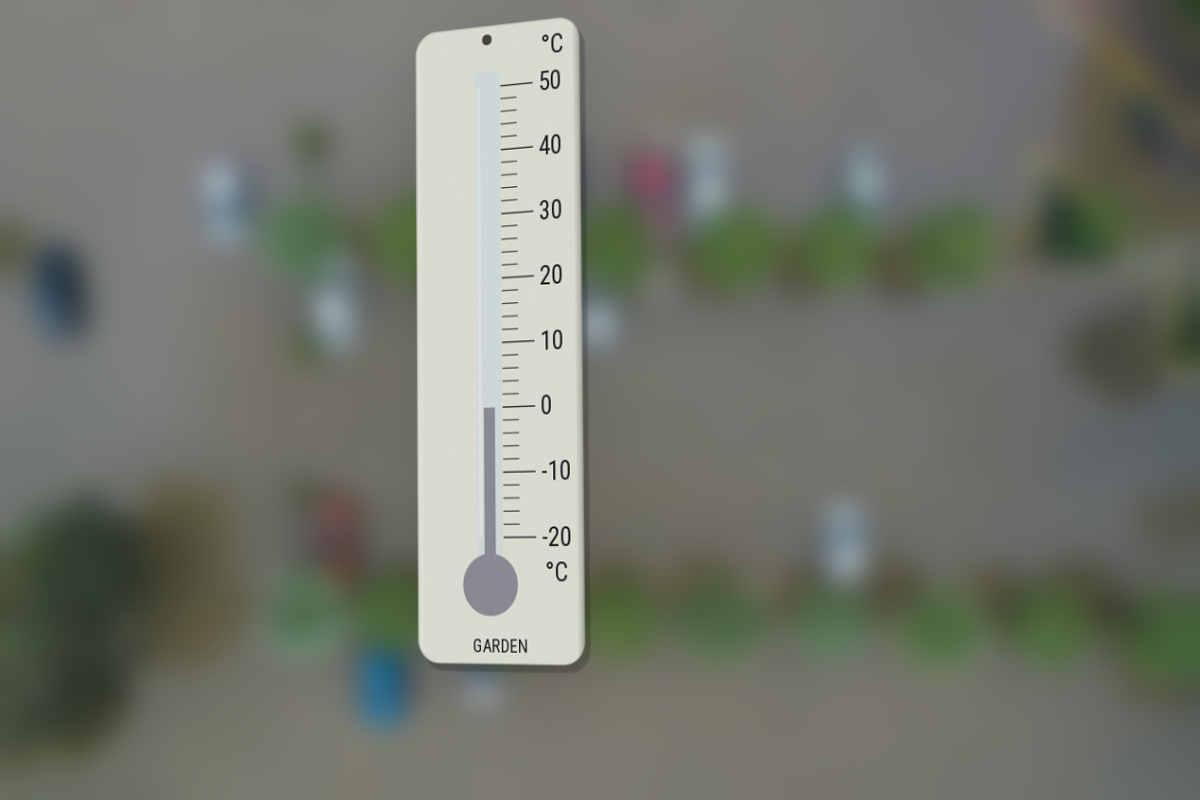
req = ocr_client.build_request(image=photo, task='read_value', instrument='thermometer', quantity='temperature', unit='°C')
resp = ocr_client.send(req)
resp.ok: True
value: 0 °C
